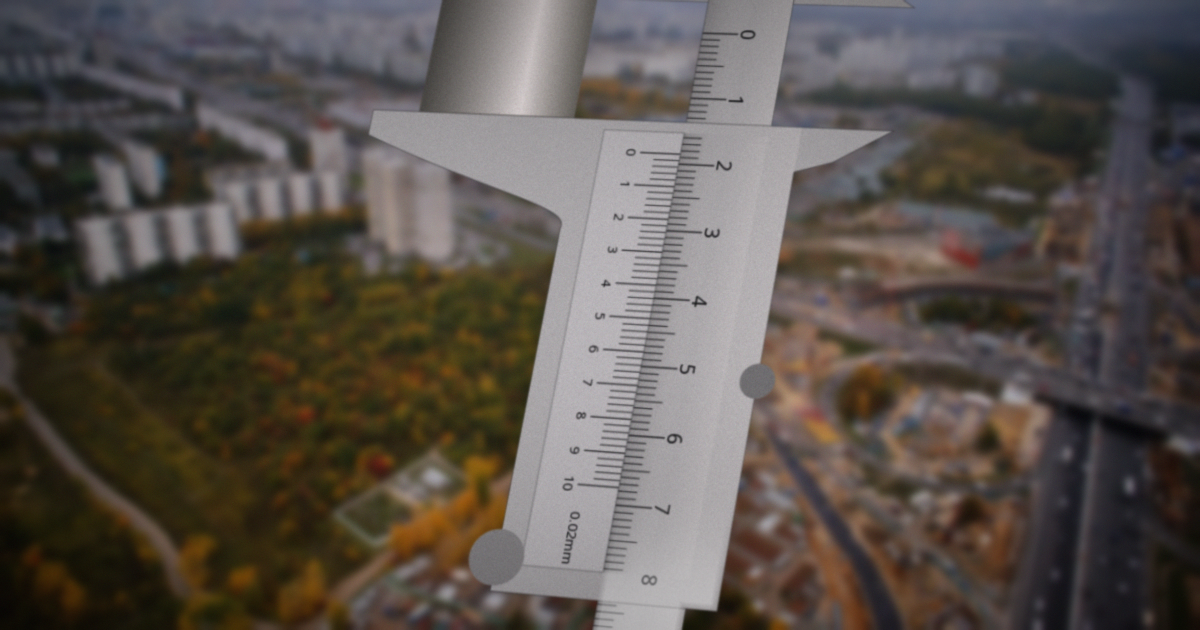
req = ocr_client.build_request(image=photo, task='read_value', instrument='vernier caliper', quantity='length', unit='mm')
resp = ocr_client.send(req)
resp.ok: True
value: 18.5 mm
